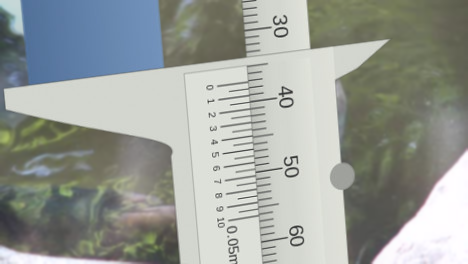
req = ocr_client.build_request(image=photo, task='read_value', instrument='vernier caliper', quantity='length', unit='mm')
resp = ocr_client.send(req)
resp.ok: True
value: 37.2 mm
